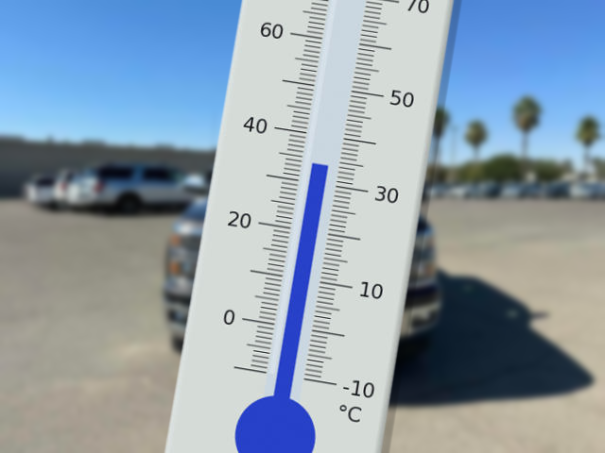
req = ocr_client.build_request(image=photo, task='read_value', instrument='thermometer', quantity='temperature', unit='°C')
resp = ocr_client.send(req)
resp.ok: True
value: 34 °C
